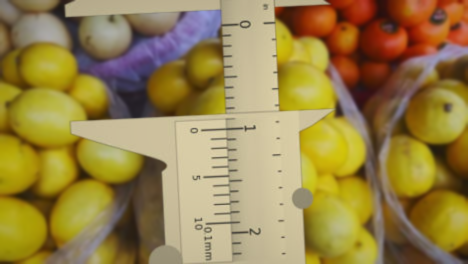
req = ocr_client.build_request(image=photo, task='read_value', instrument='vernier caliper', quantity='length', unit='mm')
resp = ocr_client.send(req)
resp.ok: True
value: 10.0 mm
